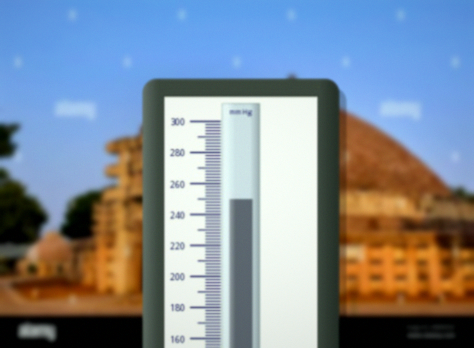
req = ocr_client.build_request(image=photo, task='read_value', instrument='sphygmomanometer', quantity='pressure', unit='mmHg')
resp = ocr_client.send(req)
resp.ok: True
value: 250 mmHg
